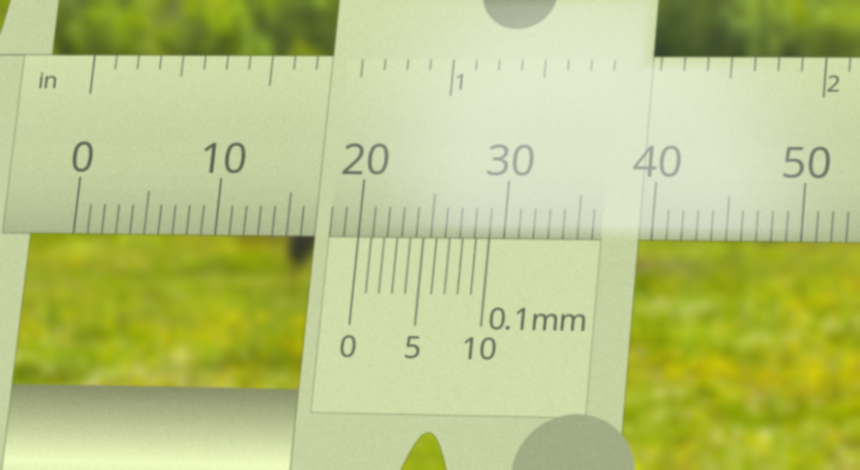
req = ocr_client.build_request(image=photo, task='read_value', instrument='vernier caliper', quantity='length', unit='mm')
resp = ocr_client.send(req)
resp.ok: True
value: 20.0 mm
